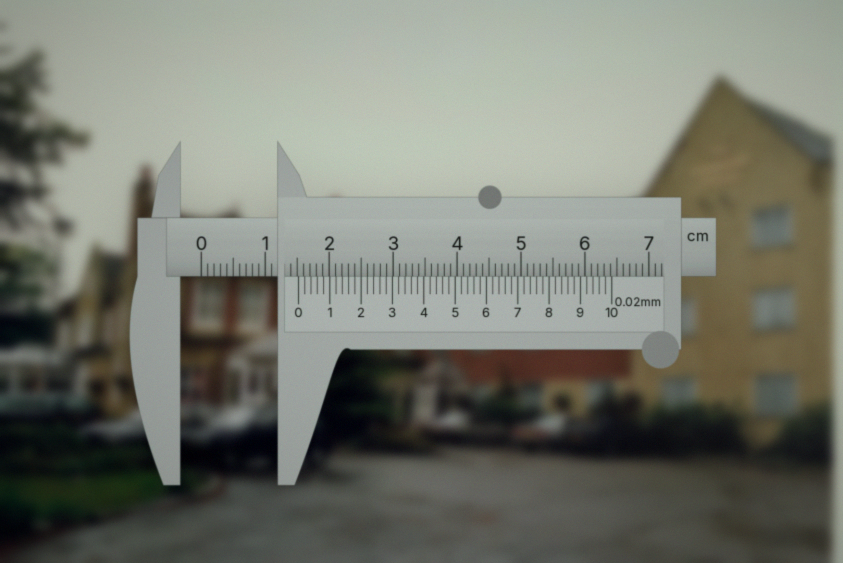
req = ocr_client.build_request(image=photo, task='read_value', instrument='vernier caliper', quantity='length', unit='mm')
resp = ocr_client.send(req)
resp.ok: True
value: 15.2 mm
